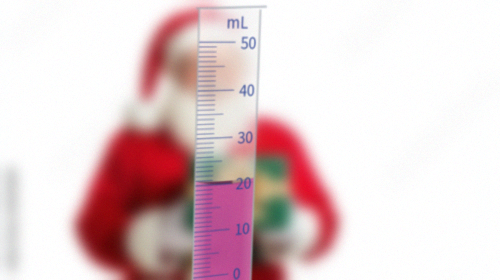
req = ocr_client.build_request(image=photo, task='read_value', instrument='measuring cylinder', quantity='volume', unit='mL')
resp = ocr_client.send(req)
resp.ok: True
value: 20 mL
